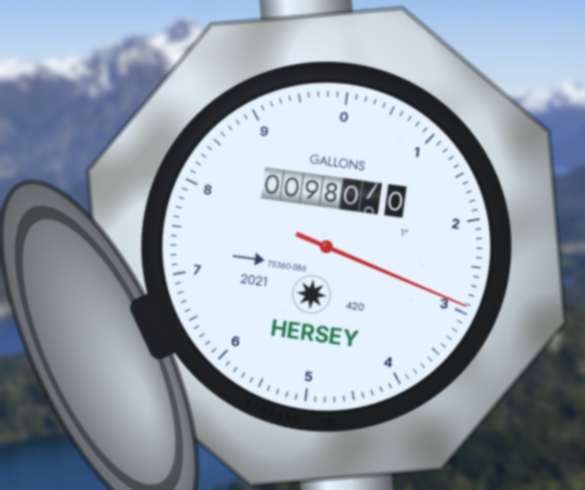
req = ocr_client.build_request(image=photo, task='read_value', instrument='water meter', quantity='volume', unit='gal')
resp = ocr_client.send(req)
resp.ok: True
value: 98072.9 gal
